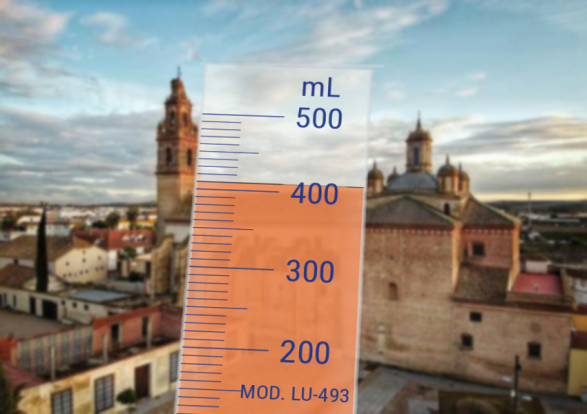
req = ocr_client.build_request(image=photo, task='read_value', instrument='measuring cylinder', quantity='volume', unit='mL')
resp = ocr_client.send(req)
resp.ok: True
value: 410 mL
